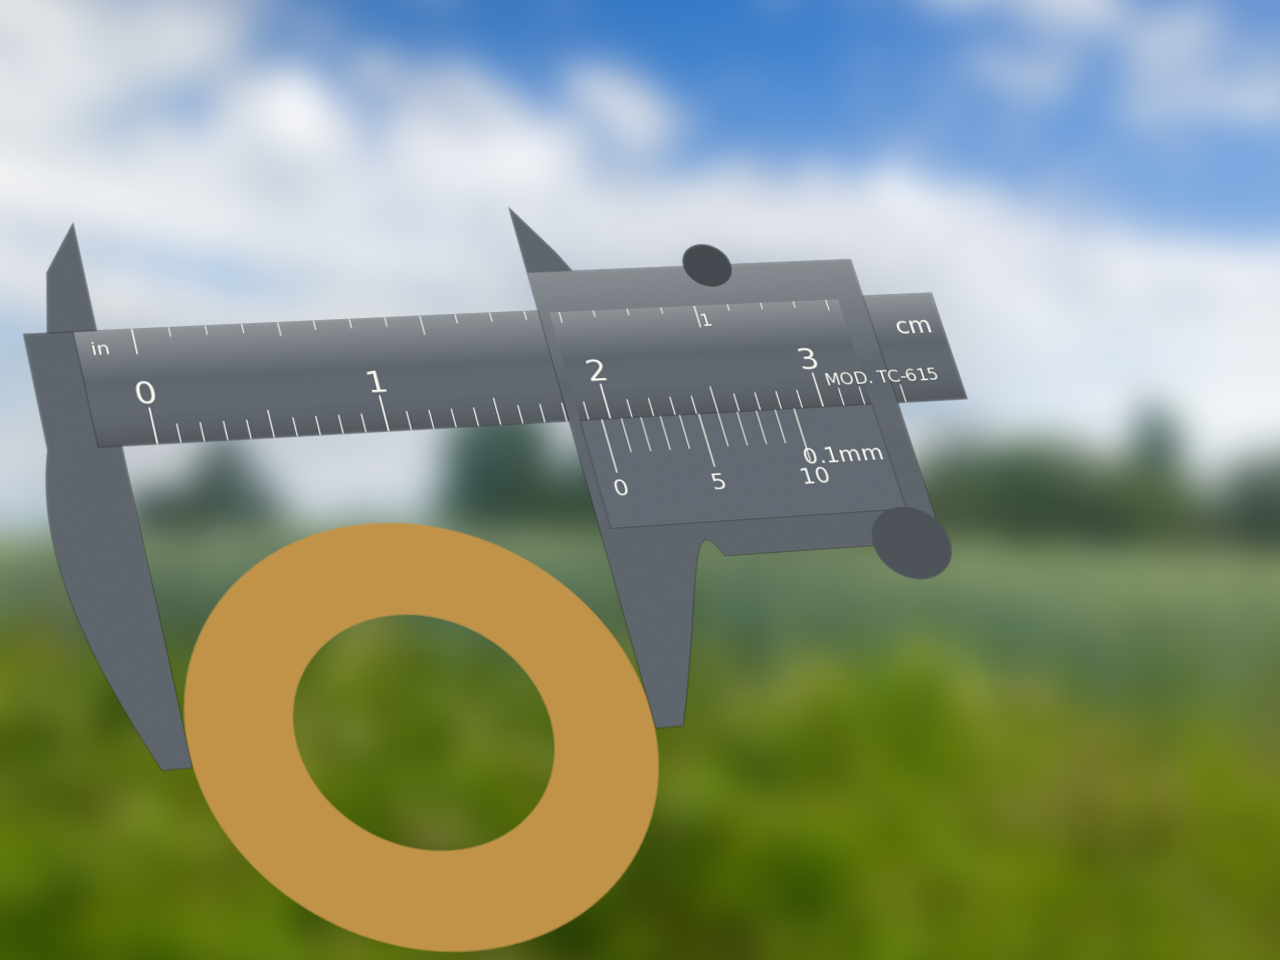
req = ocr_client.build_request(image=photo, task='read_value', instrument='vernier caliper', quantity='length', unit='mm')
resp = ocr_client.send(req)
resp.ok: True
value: 19.6 mm
